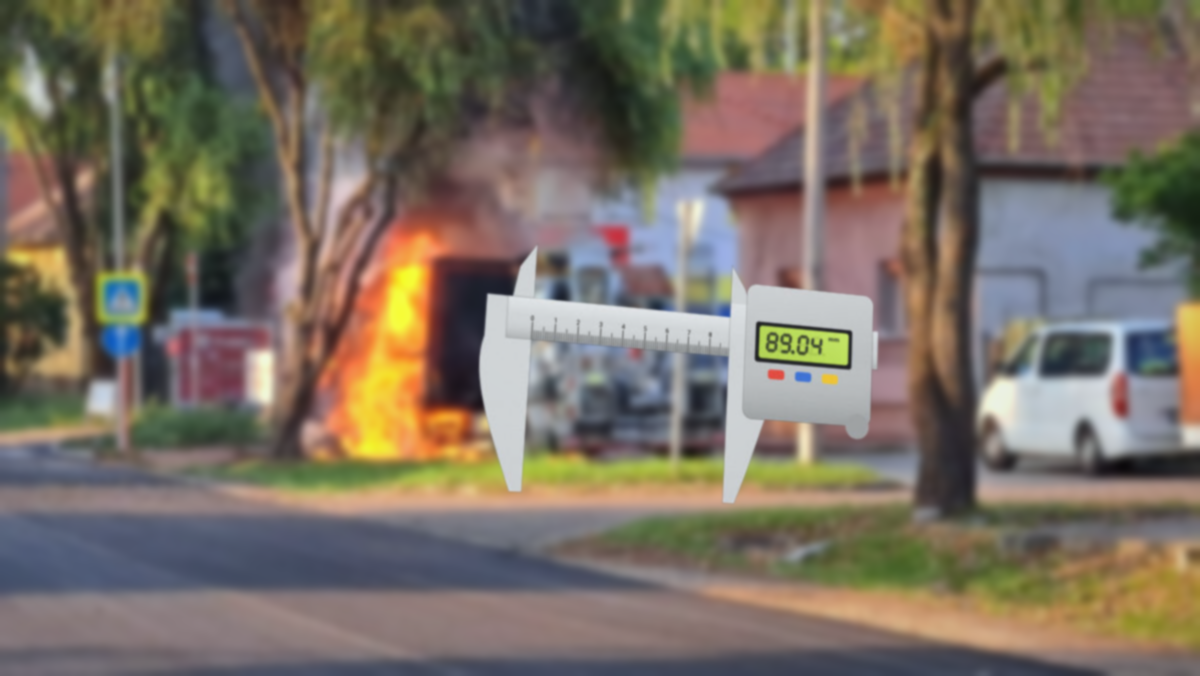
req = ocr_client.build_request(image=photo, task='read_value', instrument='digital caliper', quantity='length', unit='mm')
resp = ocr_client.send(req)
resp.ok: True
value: 89.04 mm
